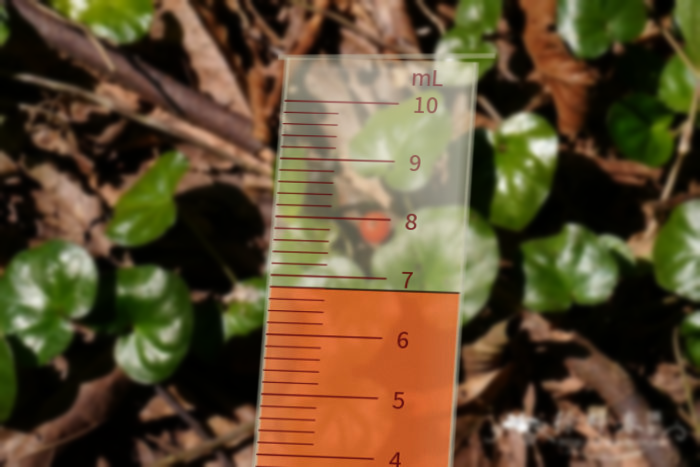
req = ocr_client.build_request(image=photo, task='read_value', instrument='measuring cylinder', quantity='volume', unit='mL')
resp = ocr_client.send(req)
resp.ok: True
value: 6.8 mL
